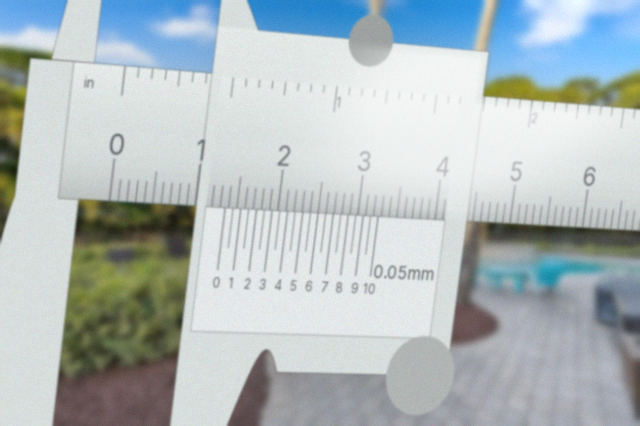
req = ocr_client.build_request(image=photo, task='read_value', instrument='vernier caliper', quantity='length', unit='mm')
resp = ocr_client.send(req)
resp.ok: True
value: 13.6 mm
